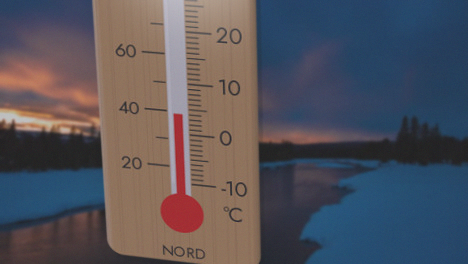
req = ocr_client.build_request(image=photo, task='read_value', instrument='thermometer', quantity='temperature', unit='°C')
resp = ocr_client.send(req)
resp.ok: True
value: 4 °C
